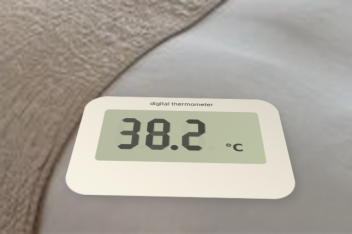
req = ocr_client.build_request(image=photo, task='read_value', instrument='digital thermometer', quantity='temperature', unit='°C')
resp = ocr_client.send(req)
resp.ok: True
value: 38.2 °C
